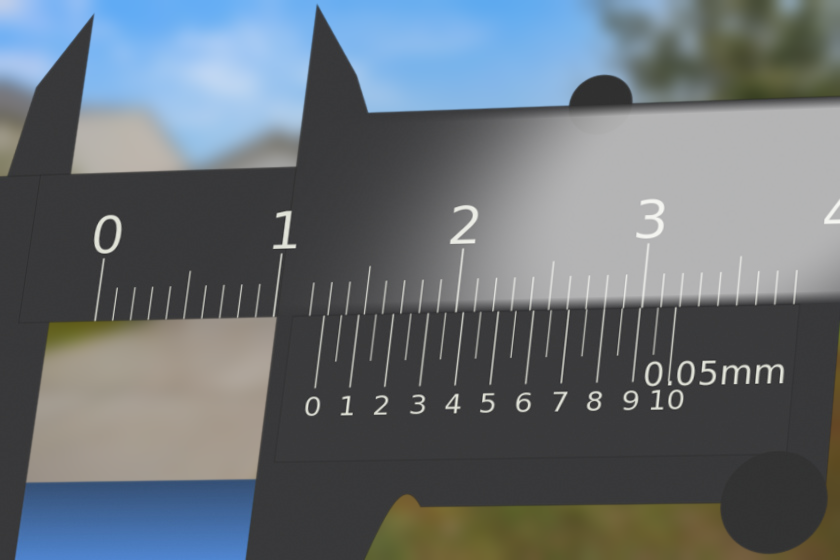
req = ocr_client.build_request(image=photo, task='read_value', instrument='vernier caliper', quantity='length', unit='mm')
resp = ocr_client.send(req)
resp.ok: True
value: 12.8 mm
